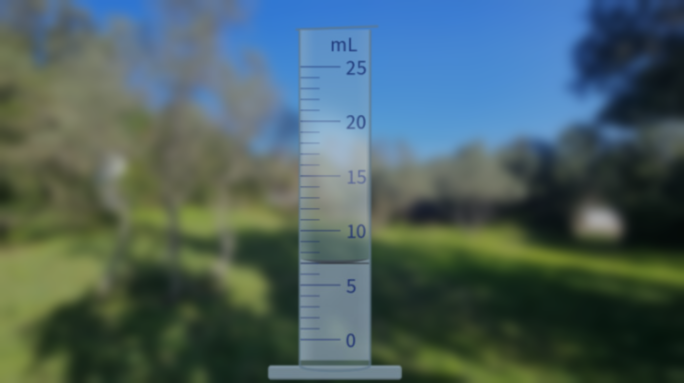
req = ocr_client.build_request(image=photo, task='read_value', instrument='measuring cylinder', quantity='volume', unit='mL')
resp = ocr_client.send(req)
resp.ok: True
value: 7 mL
